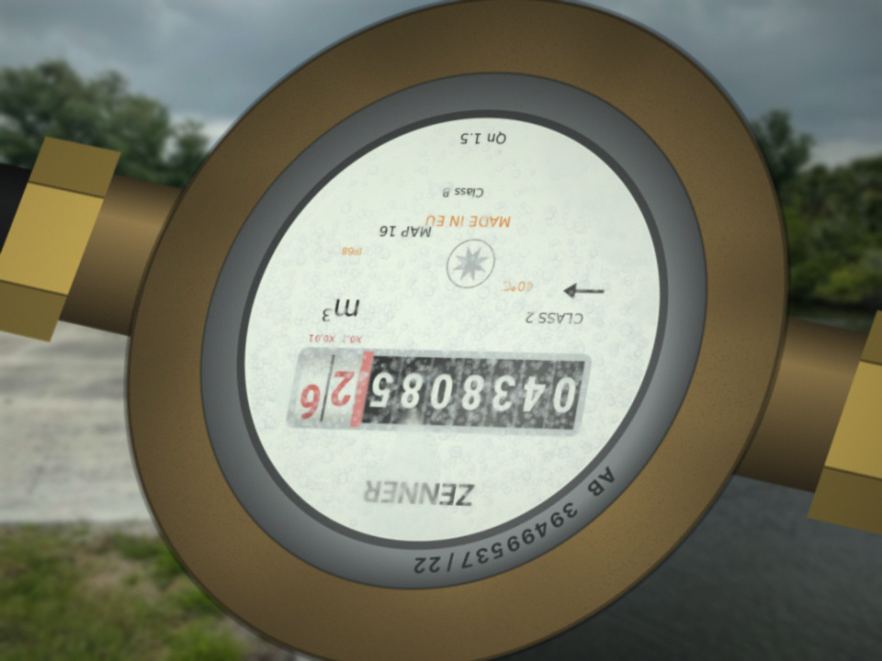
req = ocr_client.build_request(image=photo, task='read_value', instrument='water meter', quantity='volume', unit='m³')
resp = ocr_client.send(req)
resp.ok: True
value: 438085.26 m³
